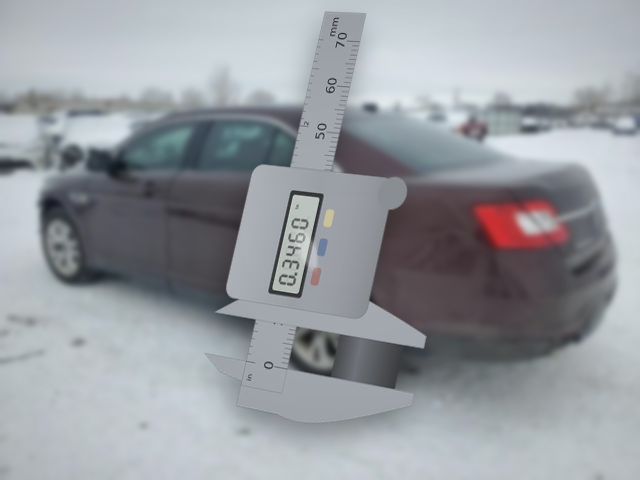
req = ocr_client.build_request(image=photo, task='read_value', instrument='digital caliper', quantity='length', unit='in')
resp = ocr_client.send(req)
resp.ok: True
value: 0.3460 in
